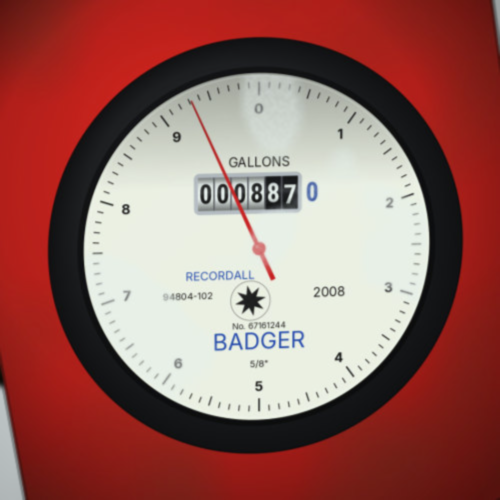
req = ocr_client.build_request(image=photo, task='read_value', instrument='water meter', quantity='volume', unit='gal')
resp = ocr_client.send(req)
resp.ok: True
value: 8869.3 gal
